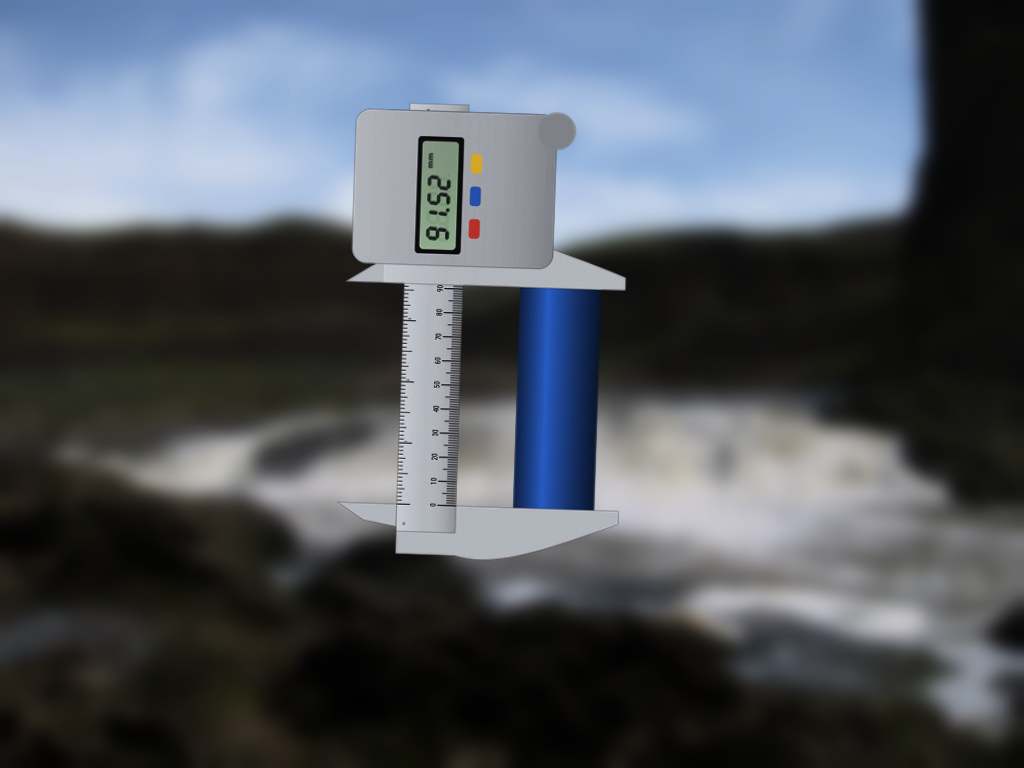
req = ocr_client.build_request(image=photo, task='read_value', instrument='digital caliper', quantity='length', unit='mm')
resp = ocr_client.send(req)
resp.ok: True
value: 91.52 mm
